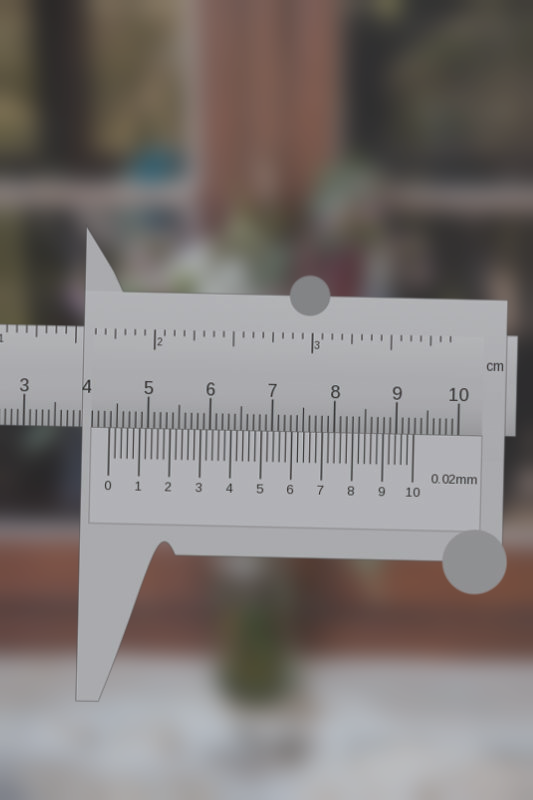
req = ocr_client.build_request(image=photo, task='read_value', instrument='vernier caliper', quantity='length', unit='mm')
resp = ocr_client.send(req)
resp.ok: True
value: 43.8 mm
